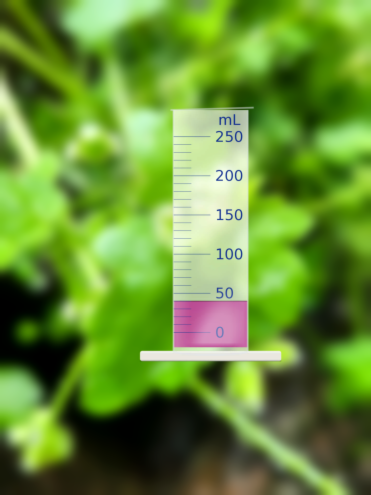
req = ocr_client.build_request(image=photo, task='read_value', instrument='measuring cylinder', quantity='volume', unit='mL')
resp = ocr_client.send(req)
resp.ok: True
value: 40 mL
